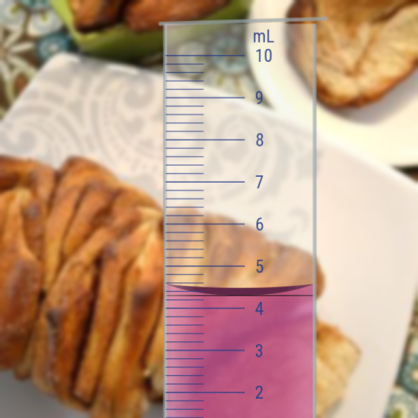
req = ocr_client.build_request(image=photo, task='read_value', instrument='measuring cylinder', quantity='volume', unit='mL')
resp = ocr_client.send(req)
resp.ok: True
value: 4.3 mL
